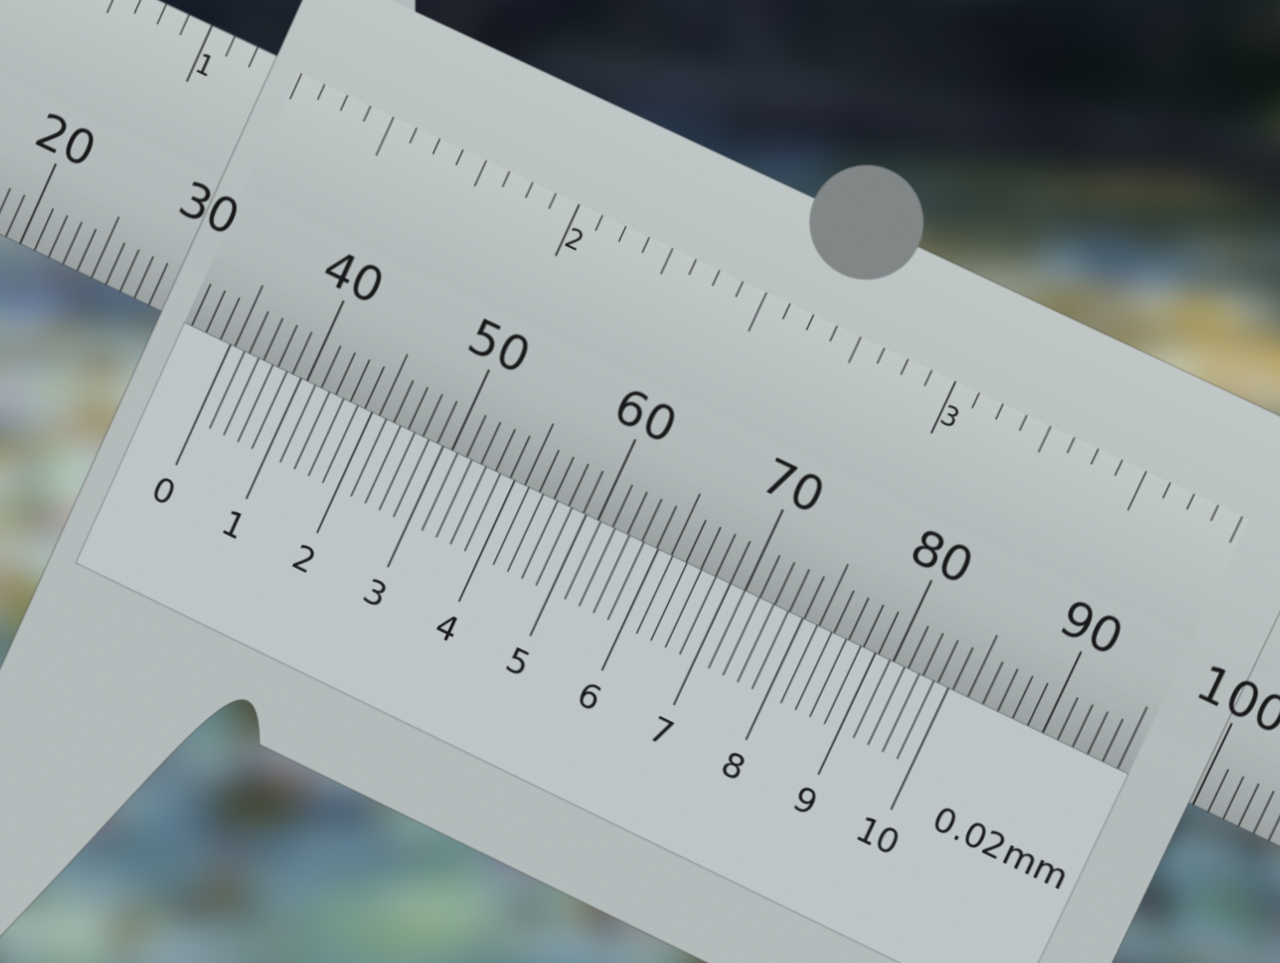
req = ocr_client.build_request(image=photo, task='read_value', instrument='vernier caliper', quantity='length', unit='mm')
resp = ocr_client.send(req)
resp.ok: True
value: 34.7 mm
